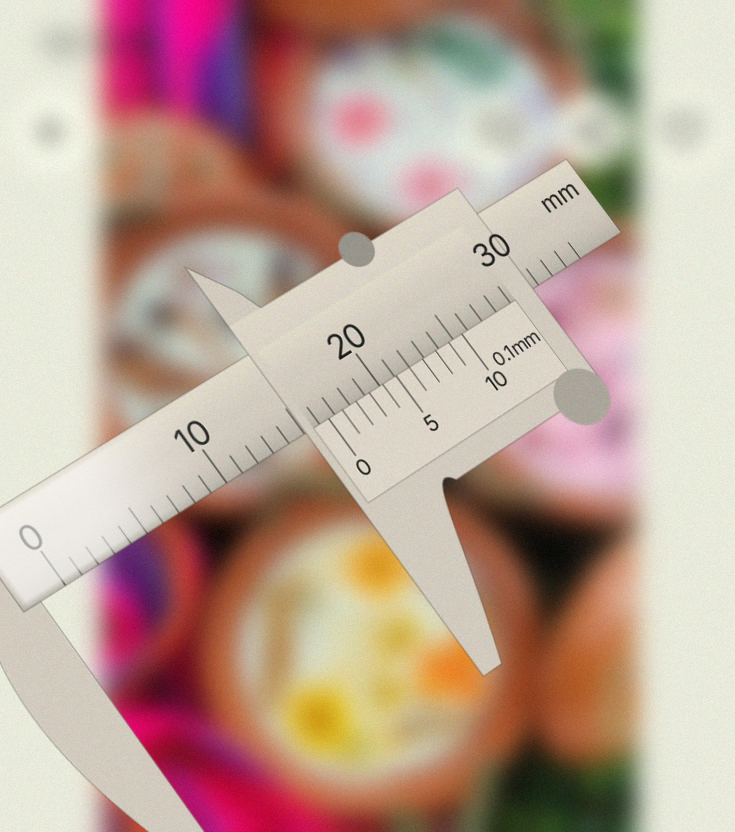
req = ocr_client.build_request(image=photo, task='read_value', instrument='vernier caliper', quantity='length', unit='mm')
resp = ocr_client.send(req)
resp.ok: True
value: 16.6 mm
